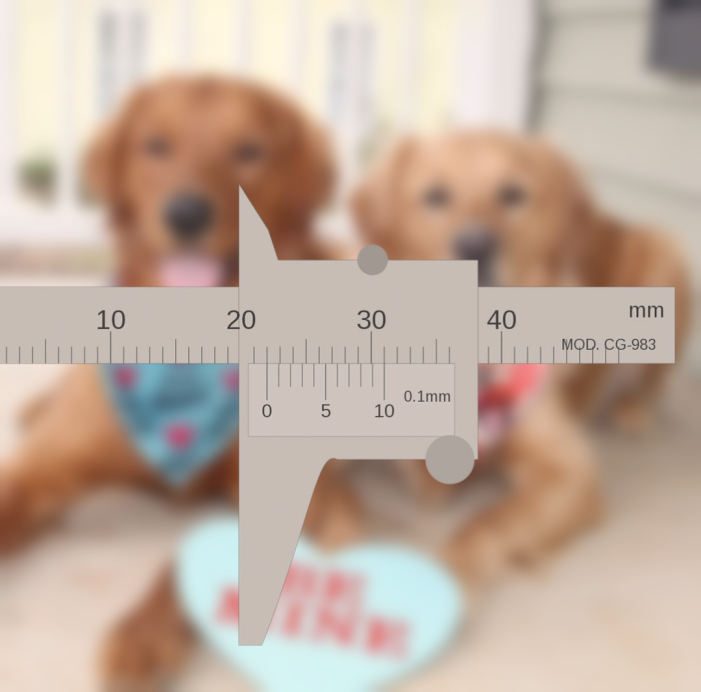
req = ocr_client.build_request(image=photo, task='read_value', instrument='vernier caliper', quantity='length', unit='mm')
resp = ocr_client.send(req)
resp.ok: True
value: 22.0 mm
